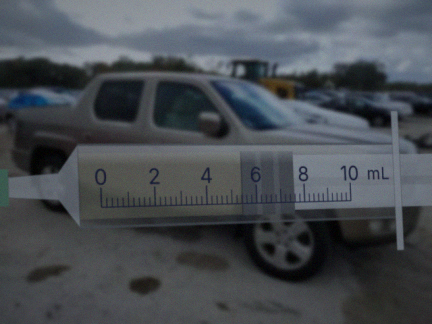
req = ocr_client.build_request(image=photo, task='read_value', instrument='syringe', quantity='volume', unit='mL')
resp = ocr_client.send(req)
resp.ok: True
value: 5.4 mL
